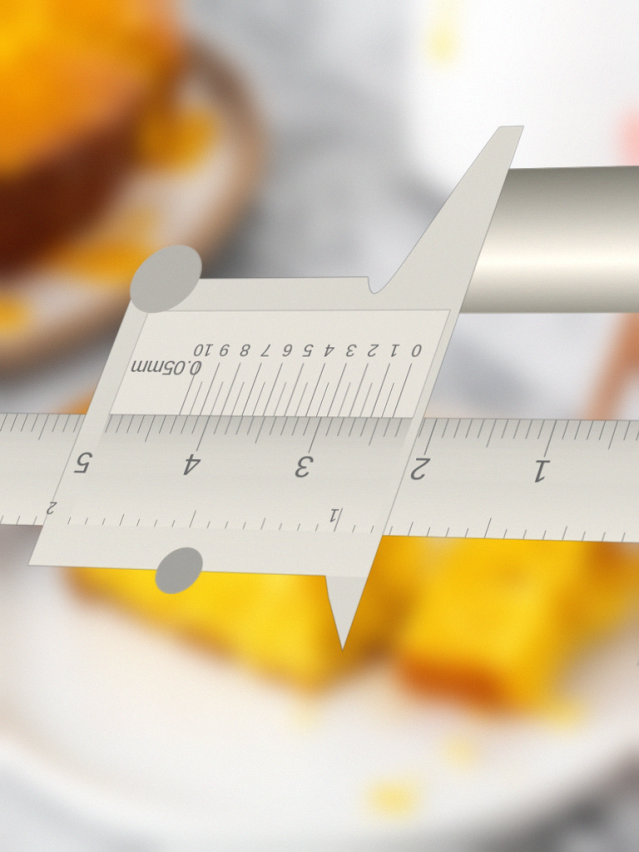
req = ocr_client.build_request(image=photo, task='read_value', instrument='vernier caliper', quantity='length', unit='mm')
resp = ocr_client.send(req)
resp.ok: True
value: 23.8 mm
